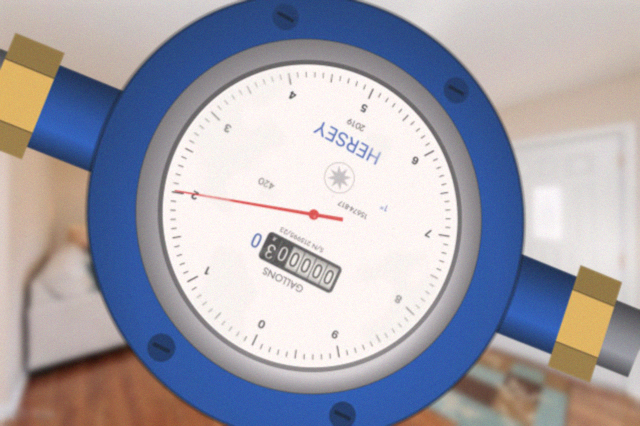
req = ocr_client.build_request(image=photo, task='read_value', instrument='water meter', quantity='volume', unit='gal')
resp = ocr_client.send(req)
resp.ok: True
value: 32.0 gal
